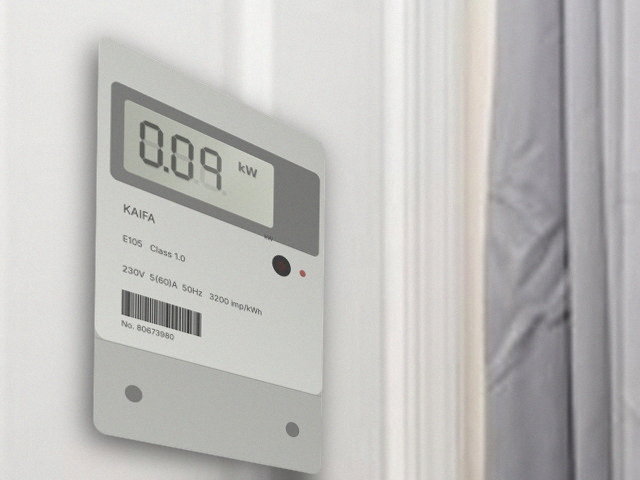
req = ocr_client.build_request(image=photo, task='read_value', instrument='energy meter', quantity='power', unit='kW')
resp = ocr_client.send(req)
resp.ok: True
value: 0.09 kW
